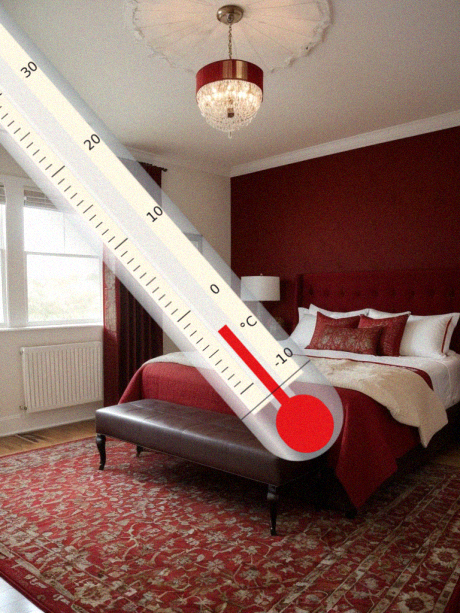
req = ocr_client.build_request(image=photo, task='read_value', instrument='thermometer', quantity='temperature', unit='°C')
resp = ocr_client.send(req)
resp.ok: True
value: -3.5 °C
